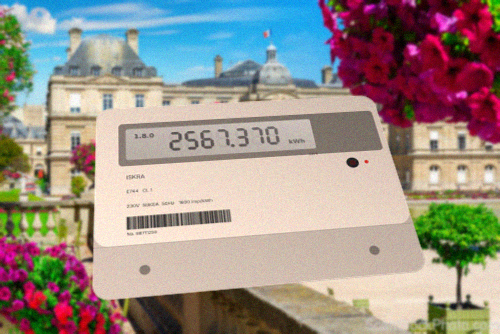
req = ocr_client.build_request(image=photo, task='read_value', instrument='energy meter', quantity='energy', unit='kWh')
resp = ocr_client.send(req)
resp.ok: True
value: 2567.370 kWh
